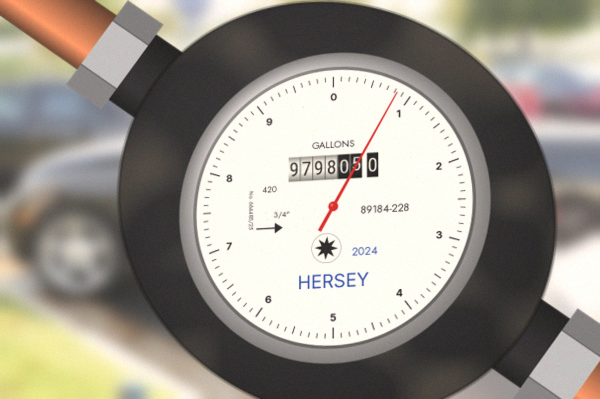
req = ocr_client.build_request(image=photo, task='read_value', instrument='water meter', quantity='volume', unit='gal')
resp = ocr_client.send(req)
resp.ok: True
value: 9798050.8 gal
